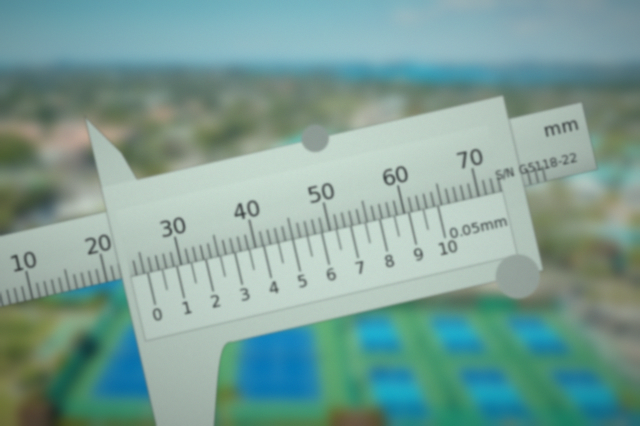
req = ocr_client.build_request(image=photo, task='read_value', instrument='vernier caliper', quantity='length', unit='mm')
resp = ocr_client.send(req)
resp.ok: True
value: 25.5 mm
